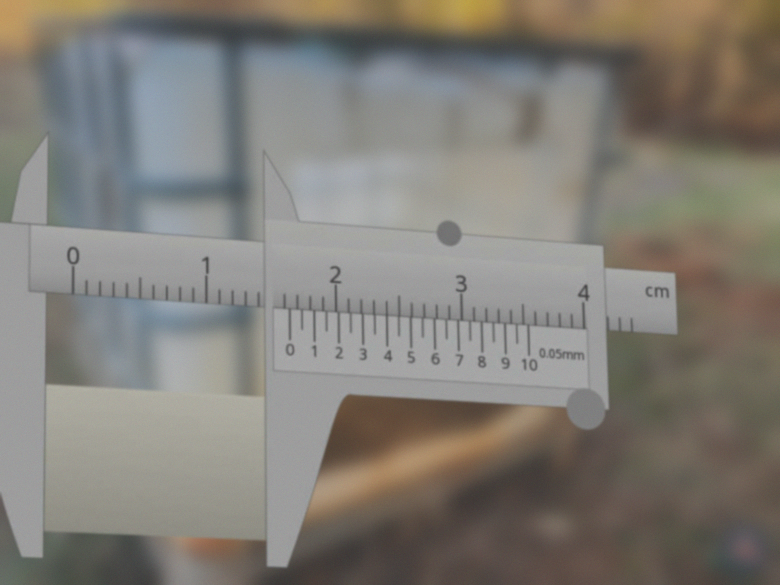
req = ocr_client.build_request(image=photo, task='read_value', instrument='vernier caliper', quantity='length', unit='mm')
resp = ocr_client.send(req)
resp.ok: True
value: 16.4 mm
